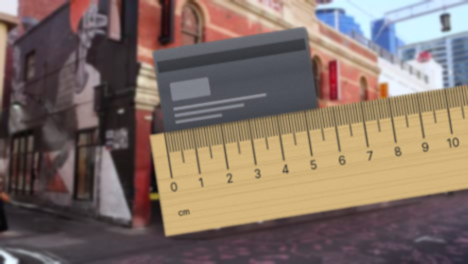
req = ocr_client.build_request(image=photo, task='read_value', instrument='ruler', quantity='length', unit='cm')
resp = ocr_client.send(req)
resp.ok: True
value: 5.5 cm
